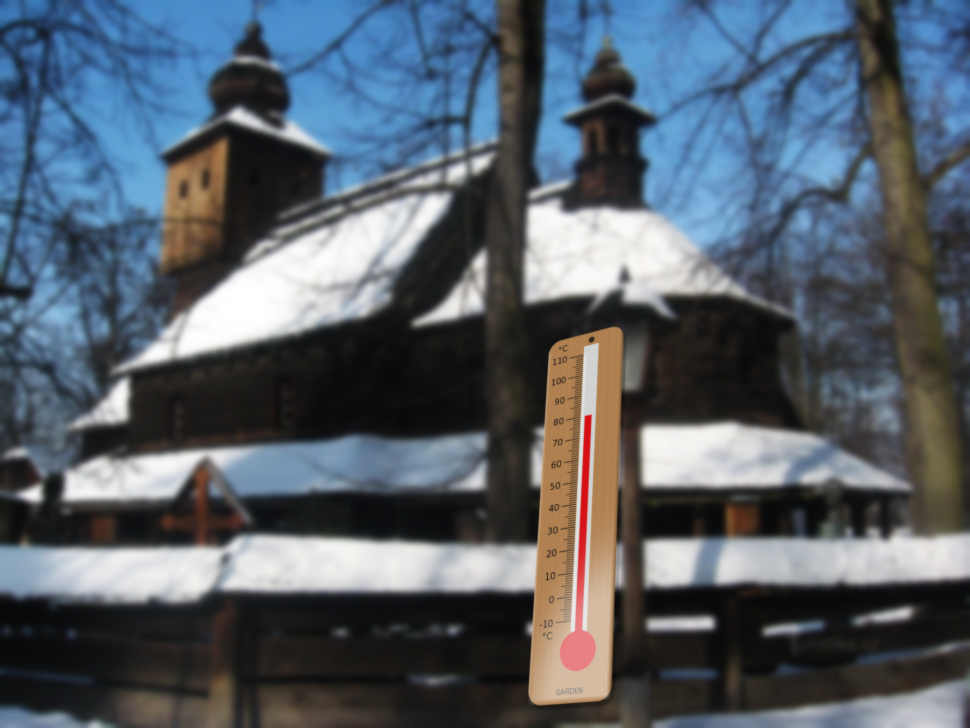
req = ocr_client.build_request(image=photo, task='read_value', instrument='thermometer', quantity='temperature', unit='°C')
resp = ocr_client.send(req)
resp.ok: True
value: 80 °C
